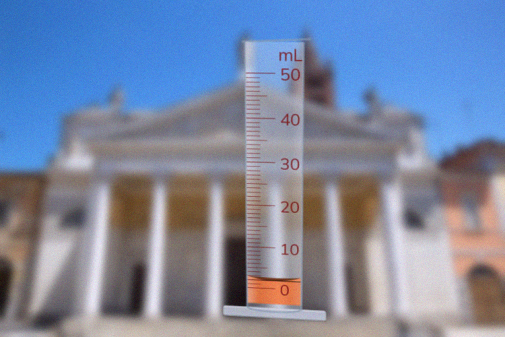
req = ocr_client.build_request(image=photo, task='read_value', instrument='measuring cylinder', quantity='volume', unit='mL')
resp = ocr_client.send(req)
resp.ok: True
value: 2 mL
